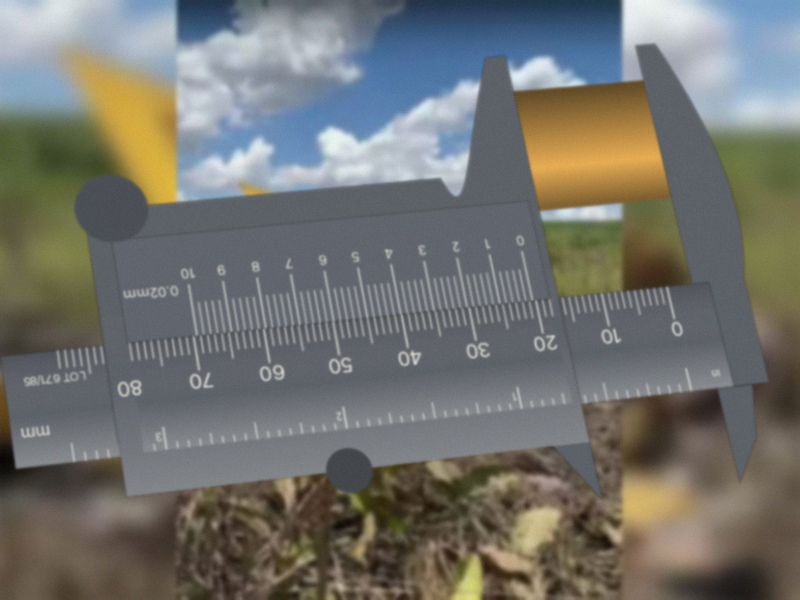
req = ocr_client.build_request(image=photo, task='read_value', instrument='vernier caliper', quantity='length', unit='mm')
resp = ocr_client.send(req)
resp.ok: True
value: 20.5 mm
